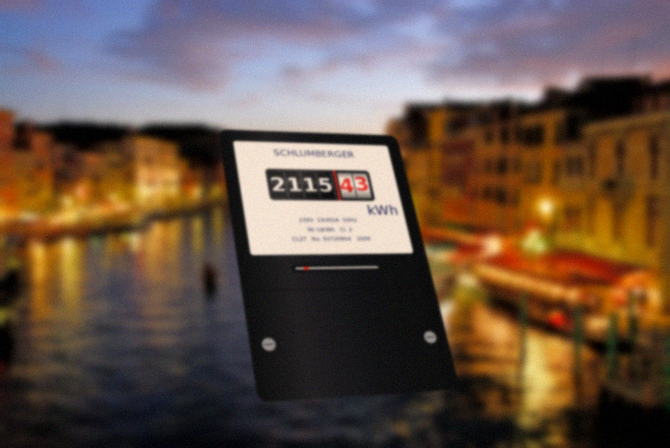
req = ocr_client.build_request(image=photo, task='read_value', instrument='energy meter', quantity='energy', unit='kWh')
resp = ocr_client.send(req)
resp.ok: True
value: 2115.43 kWh
